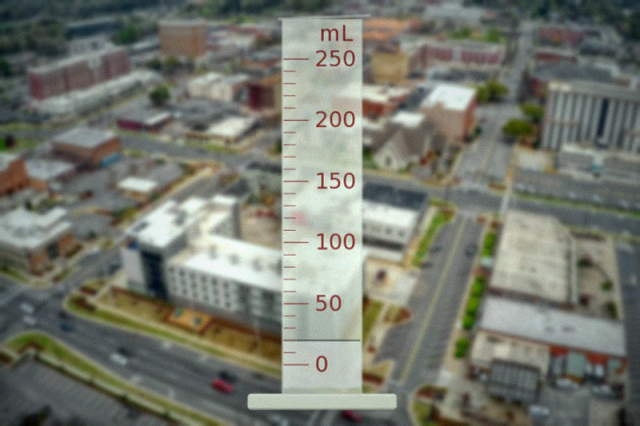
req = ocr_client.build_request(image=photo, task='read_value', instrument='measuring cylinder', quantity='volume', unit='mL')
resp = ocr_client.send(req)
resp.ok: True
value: 20 mL
